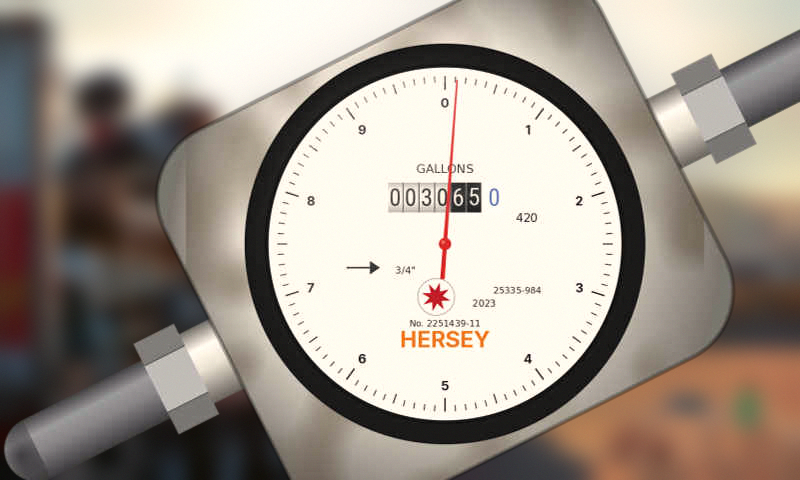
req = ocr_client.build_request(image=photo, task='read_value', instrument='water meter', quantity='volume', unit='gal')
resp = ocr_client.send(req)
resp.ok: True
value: 30650.1 gal
